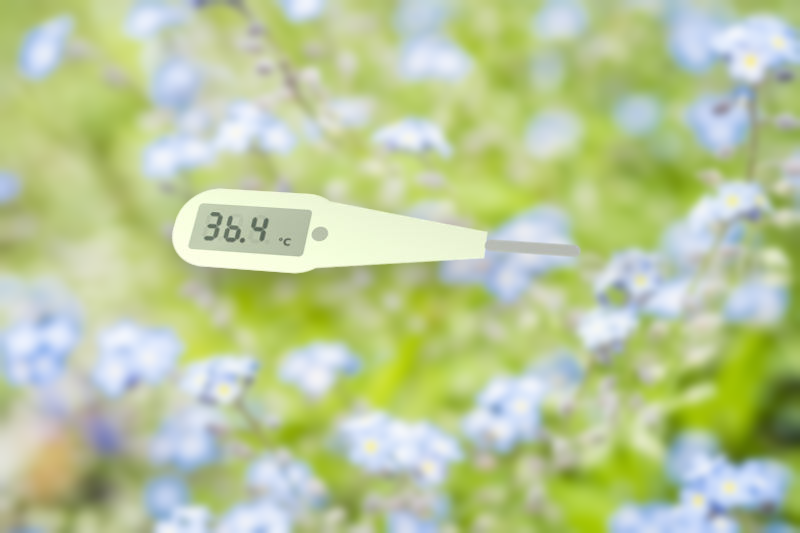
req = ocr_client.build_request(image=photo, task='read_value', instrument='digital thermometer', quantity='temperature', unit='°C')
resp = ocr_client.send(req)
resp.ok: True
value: 36.4 °C
